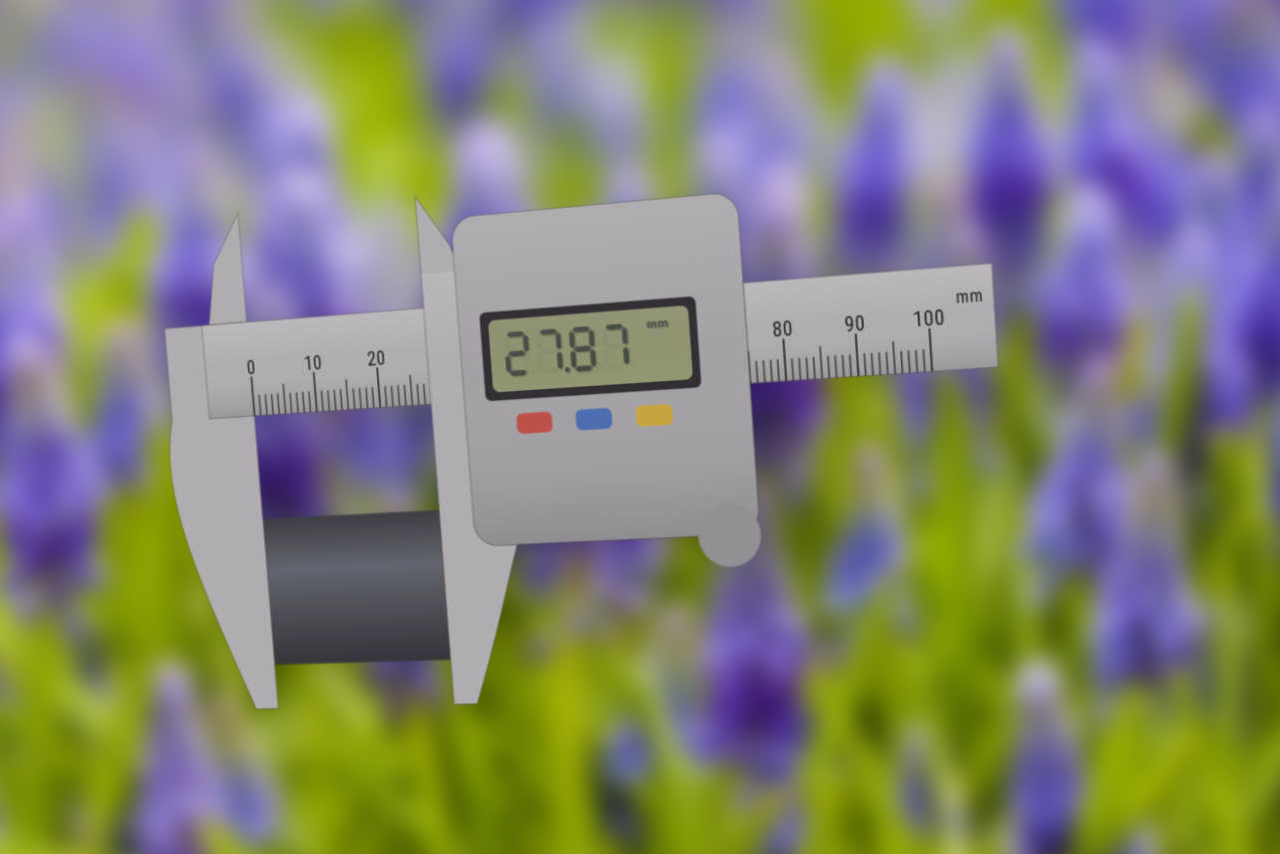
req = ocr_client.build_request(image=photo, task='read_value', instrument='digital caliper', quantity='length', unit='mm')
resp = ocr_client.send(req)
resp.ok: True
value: 27.87 mm
